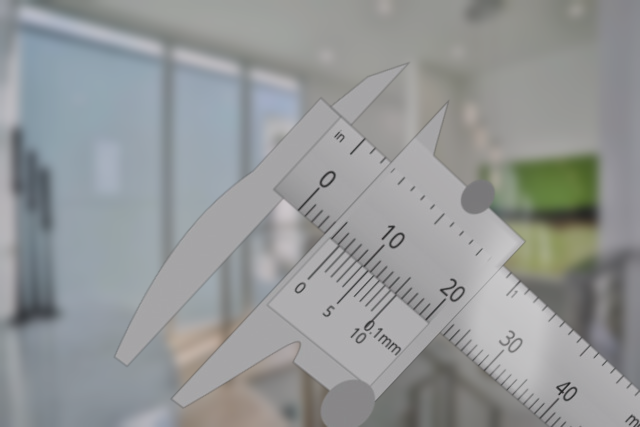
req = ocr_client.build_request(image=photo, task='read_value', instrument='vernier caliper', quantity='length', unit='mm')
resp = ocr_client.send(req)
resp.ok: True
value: 6.2 mm
